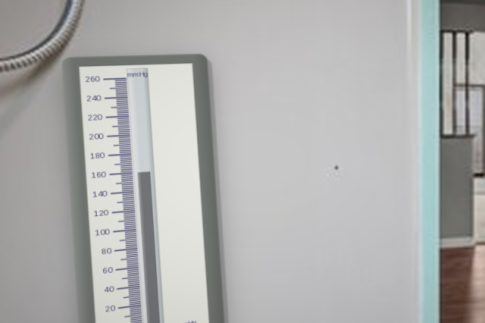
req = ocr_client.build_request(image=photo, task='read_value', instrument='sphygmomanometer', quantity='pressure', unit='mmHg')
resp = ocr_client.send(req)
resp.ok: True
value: 160 mmHg
